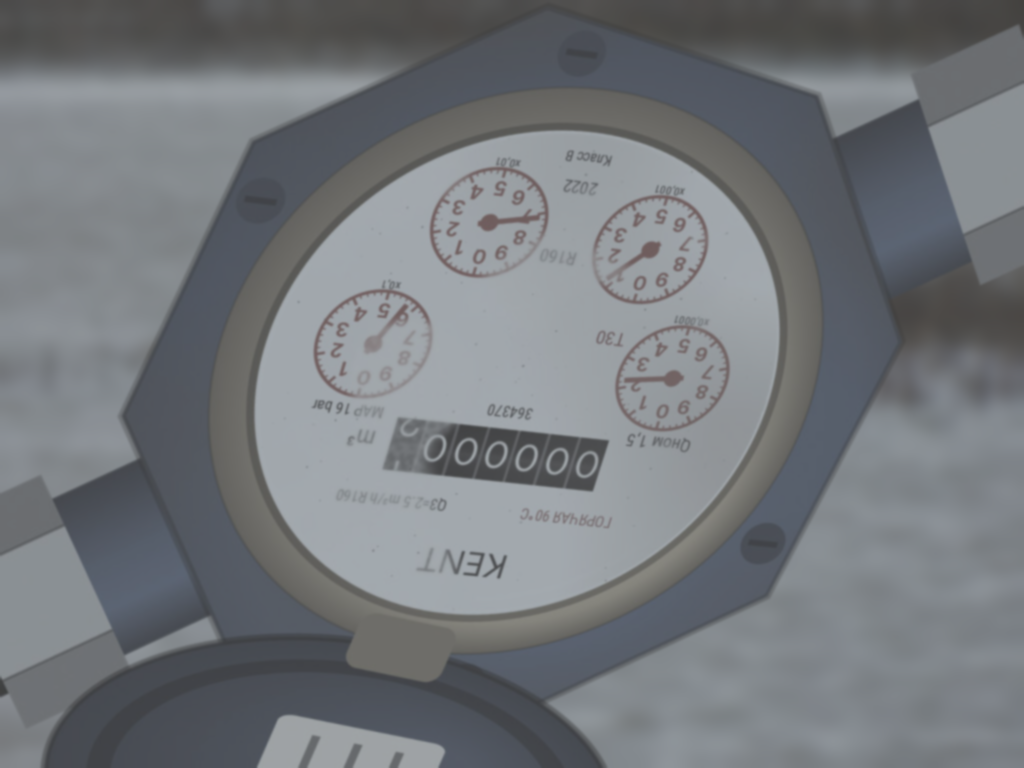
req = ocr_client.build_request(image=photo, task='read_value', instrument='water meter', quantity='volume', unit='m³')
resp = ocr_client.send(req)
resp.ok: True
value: 1.5712 m³
